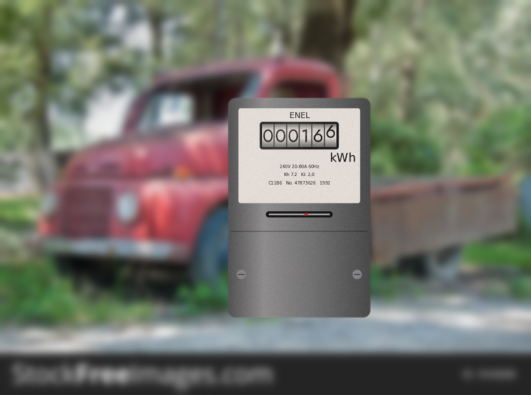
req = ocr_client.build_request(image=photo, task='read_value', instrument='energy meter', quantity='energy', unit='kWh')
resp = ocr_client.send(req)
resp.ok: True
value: 166 kWh
